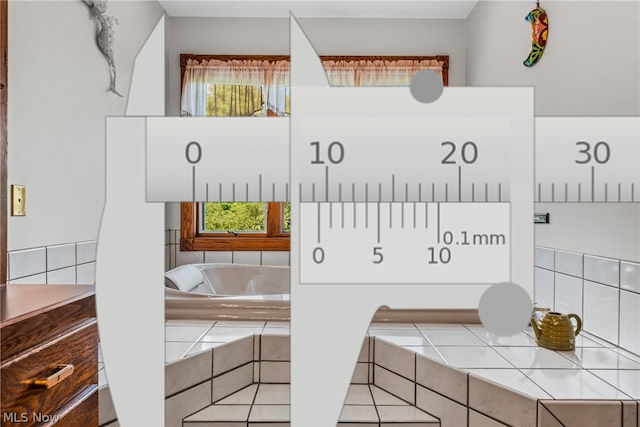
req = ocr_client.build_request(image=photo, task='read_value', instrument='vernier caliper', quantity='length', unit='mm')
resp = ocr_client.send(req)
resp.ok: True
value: 9.4 mm
